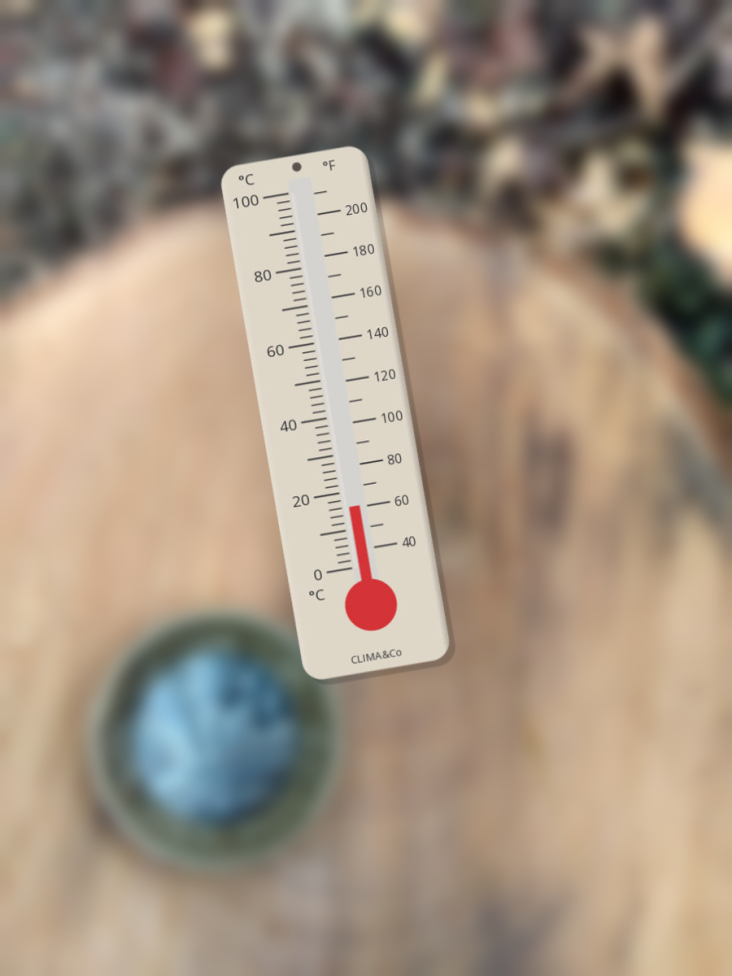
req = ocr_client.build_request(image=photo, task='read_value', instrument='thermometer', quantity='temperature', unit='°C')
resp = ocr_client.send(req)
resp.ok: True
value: 16 °C
